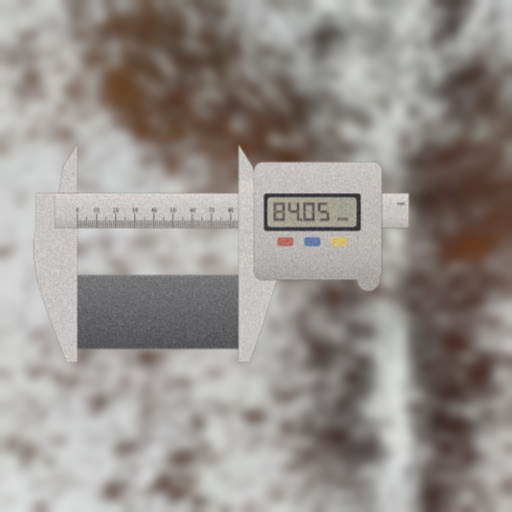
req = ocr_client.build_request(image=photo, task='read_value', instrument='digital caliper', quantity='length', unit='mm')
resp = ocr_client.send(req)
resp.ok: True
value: 84.05 mm
